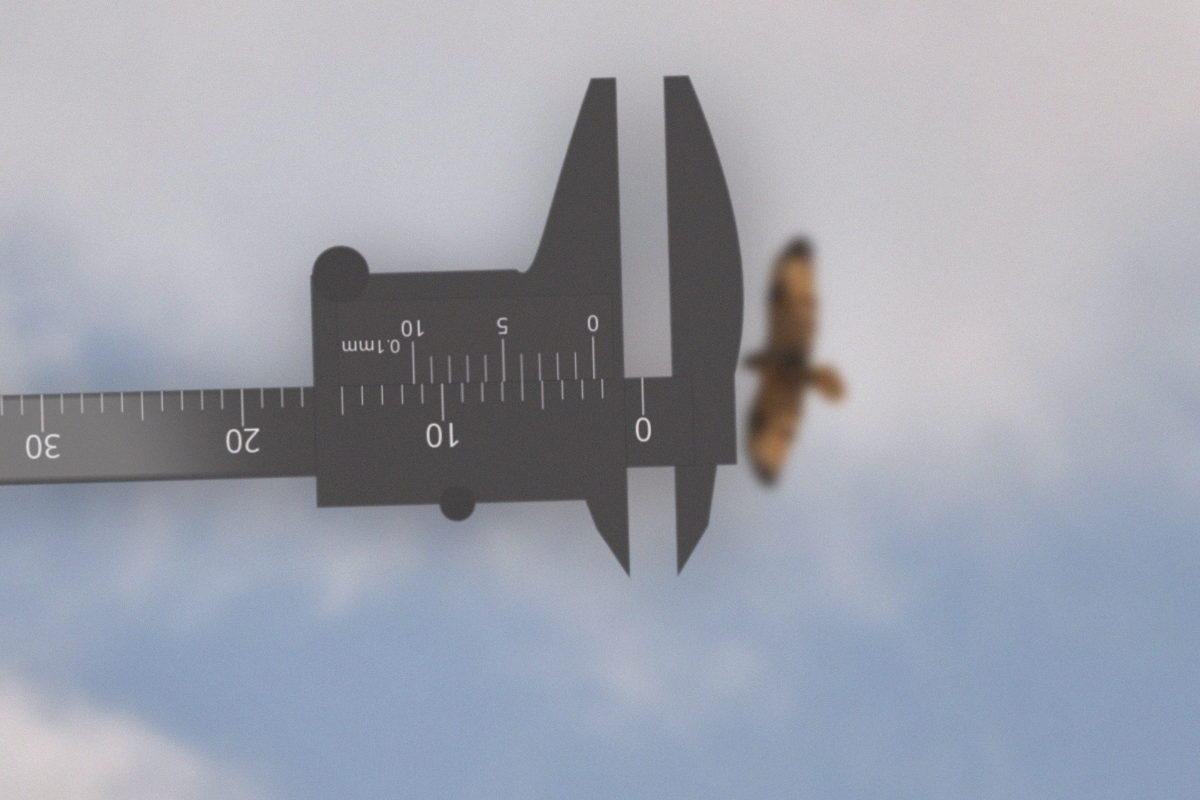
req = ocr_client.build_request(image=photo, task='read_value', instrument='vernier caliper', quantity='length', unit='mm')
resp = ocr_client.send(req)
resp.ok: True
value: 2.4 mm
